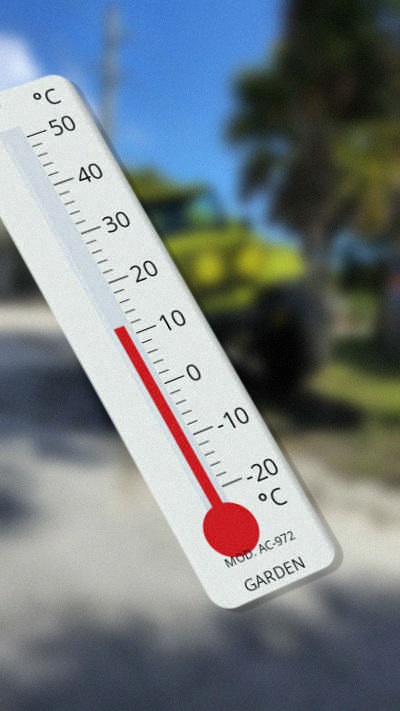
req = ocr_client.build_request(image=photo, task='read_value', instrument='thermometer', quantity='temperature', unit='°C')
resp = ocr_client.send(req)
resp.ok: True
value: 12 °C
